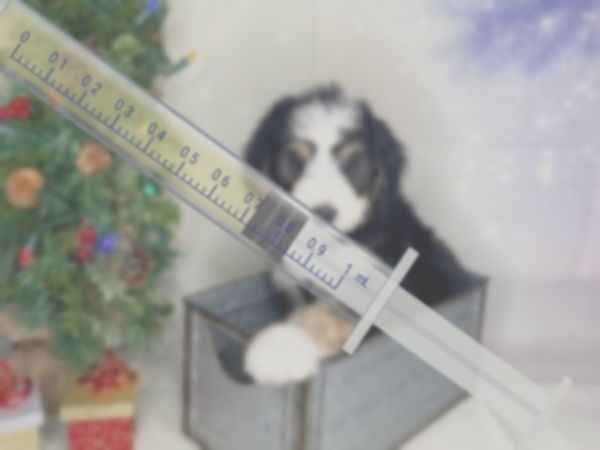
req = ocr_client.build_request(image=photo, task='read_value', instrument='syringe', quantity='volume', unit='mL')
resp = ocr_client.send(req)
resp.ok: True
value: 0.72 mL
